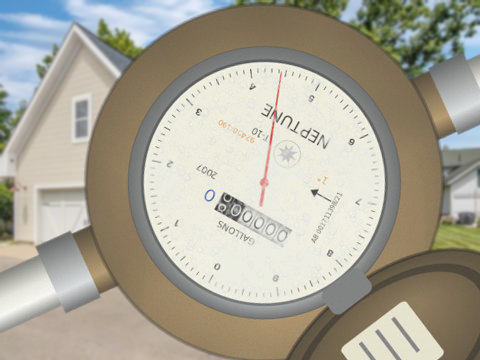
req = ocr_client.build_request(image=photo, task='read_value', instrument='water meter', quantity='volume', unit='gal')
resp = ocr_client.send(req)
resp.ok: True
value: 84.4 gal
